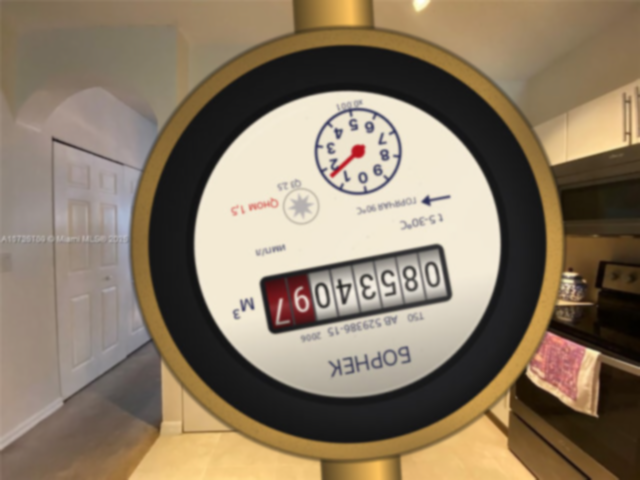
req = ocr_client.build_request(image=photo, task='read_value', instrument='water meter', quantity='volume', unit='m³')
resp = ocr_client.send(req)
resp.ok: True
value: 85340.971 m³
